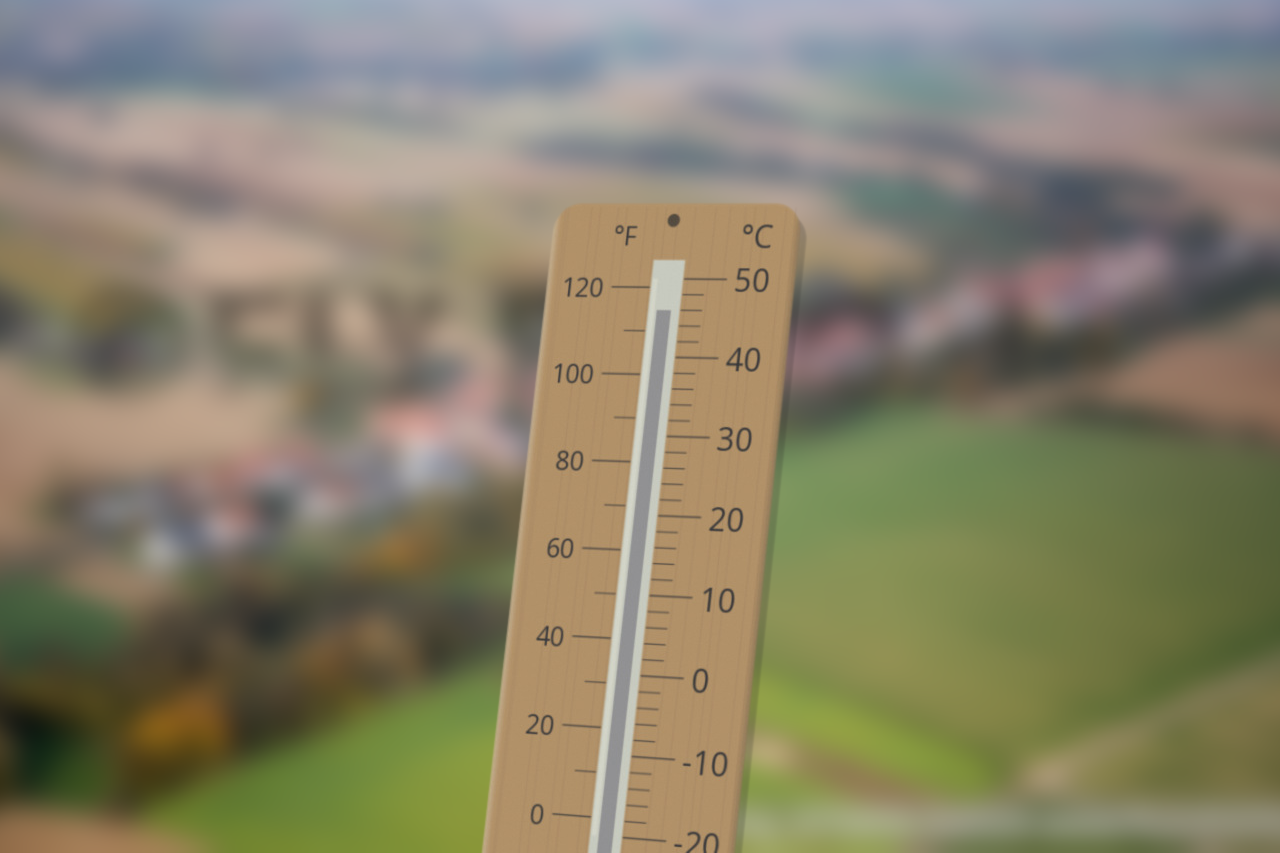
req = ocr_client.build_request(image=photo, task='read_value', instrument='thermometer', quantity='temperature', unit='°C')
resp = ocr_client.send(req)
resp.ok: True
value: 46 °C
